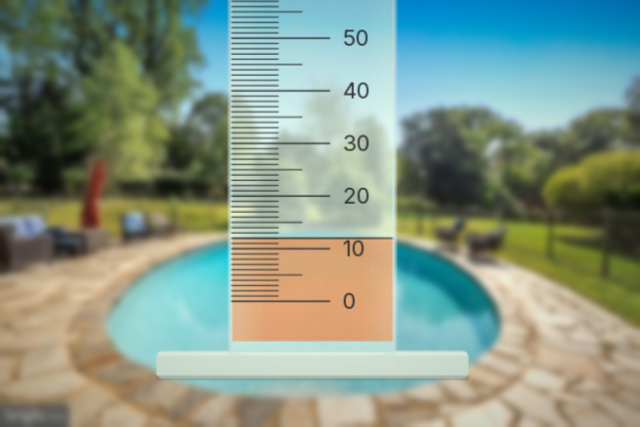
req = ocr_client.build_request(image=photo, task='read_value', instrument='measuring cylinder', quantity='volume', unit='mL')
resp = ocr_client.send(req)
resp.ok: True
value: 12 mL
